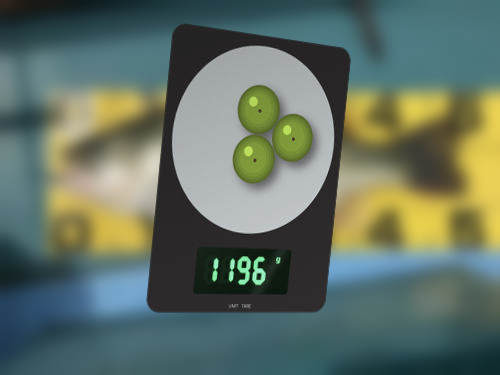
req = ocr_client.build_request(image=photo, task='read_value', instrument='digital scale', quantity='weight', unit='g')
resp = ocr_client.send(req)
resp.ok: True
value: 1196 g
